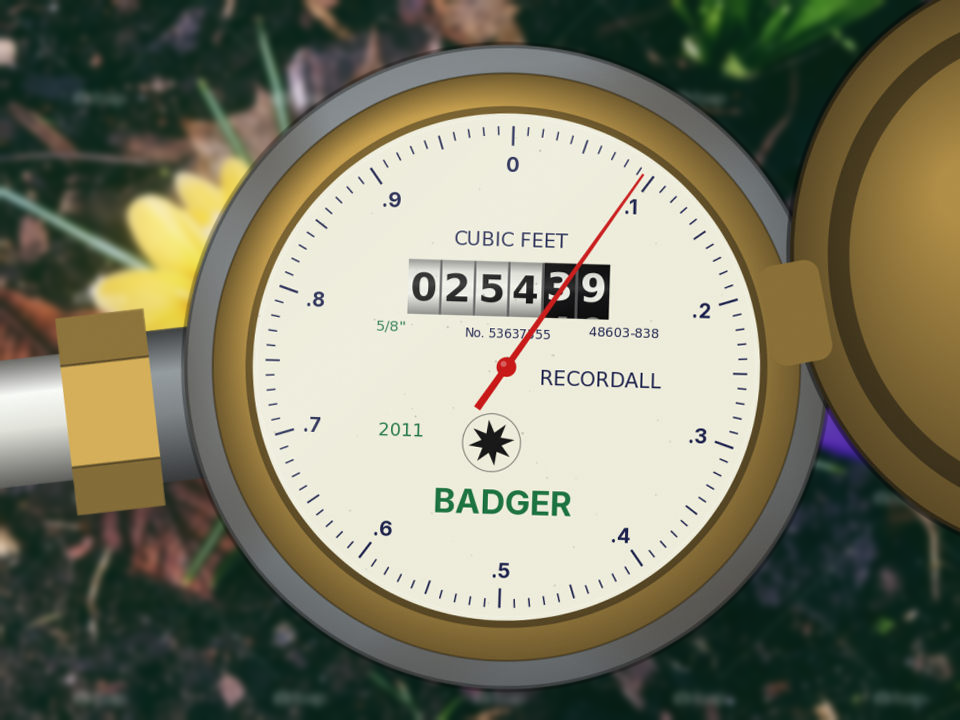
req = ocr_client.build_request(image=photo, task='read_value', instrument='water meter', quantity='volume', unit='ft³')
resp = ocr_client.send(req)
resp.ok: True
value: 25439.09 ft³
